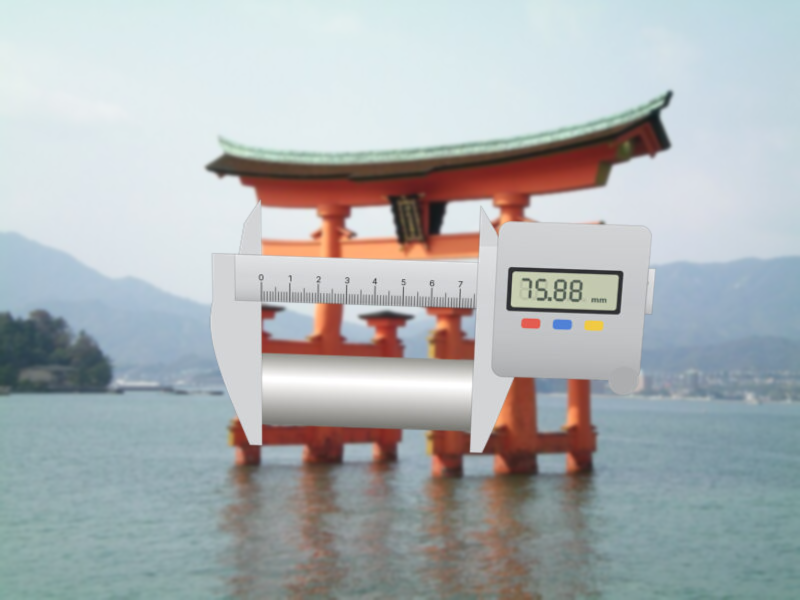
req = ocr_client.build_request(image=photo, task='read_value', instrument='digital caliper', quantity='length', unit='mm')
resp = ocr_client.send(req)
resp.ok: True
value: 75.88 mm
